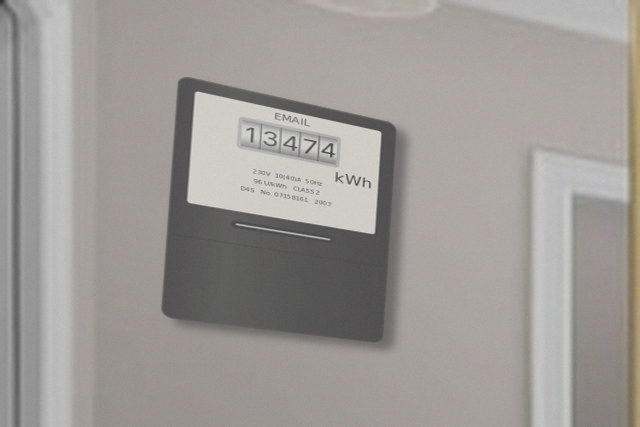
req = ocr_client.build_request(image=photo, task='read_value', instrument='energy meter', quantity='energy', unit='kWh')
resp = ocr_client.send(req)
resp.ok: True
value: 13474 kWh
